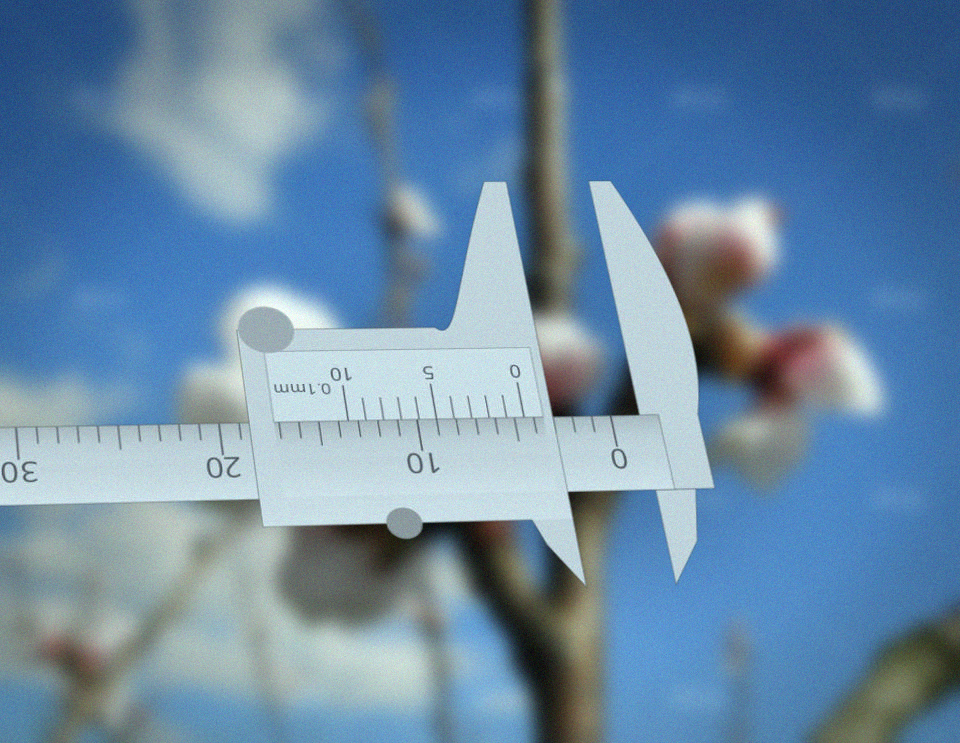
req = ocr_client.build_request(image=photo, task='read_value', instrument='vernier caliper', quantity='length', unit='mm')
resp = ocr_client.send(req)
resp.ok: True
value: 4.5 mm
